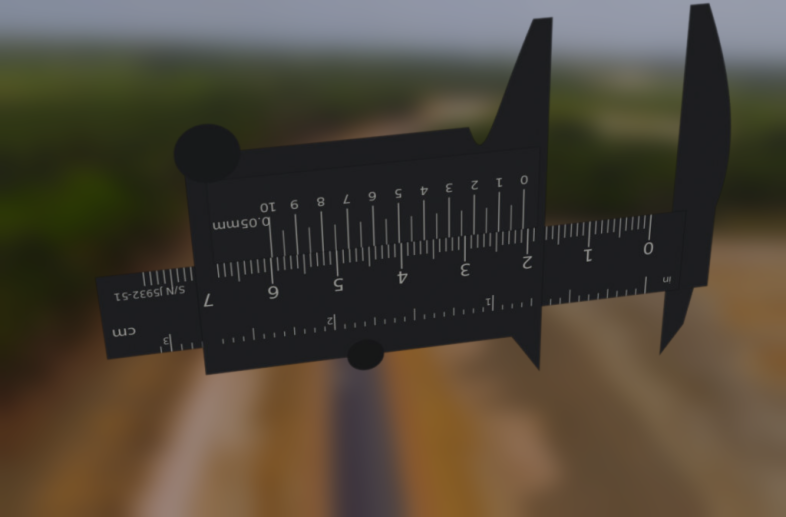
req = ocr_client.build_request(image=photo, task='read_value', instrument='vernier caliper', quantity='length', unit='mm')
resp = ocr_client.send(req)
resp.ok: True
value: 20.8 mm
